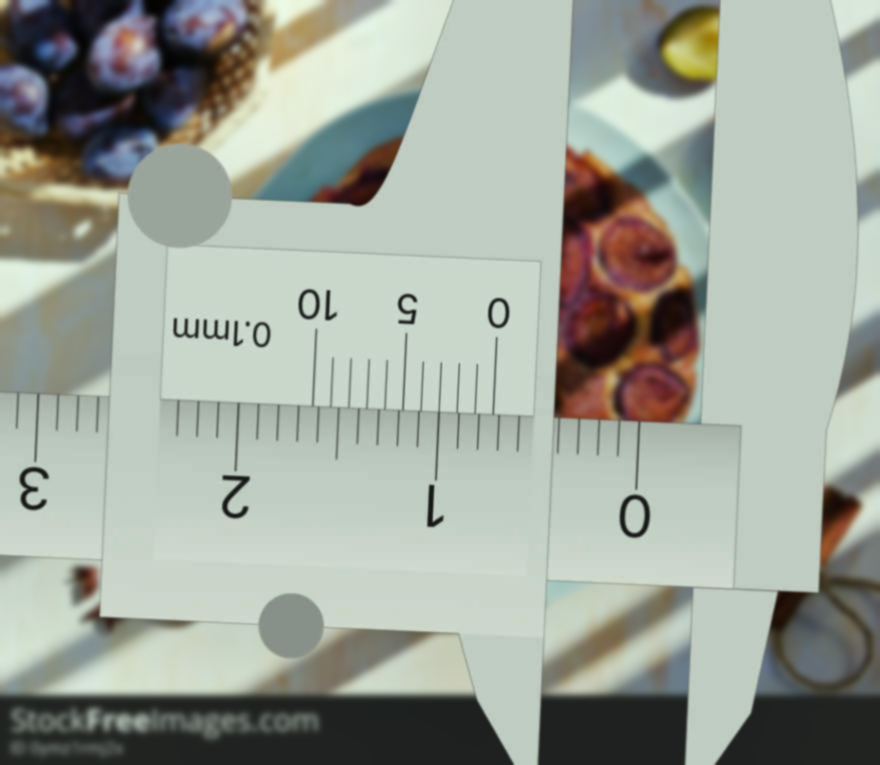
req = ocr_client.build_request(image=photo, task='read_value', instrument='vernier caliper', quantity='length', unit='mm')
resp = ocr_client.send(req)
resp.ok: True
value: 7.3 mm
